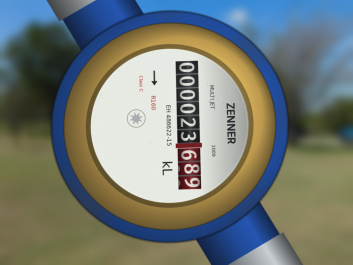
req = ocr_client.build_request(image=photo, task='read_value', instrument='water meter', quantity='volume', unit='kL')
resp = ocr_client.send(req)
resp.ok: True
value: 23.689 kL
